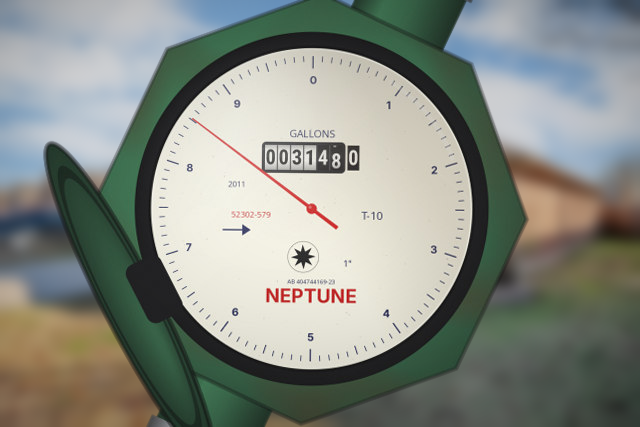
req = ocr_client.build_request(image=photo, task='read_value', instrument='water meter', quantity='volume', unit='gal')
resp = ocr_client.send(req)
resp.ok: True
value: 31478.5 gal
